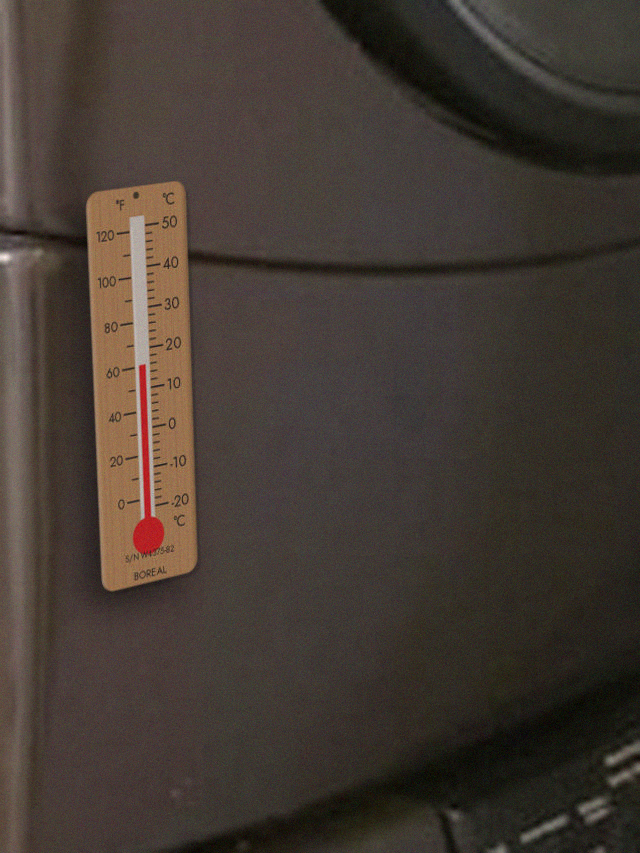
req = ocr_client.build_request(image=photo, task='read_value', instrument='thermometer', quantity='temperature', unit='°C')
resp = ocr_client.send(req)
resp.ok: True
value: 16 °C
